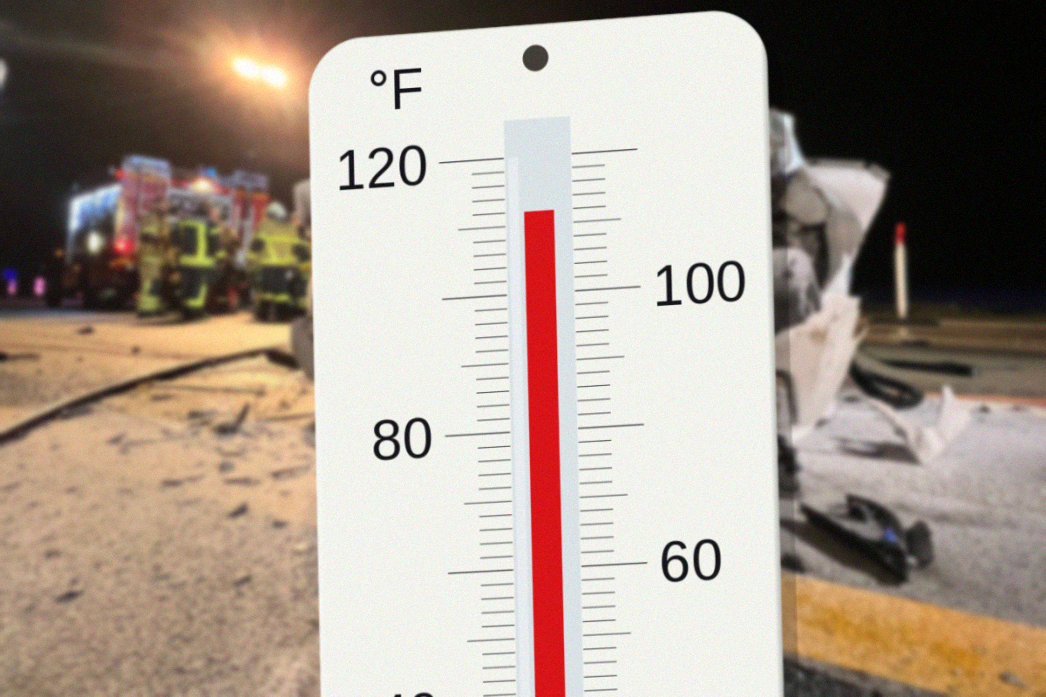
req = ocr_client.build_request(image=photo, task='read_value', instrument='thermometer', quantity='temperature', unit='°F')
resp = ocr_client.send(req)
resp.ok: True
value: 112 °F
